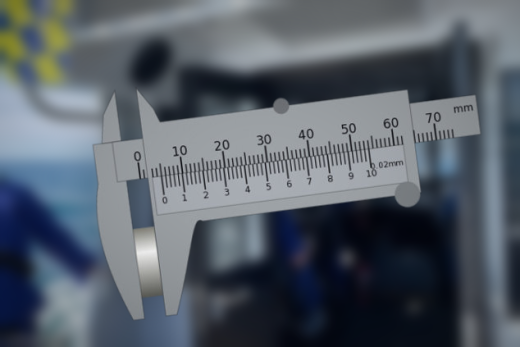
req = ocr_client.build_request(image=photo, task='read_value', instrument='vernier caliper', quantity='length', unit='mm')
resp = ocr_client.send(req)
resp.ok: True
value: 5.0 mm
